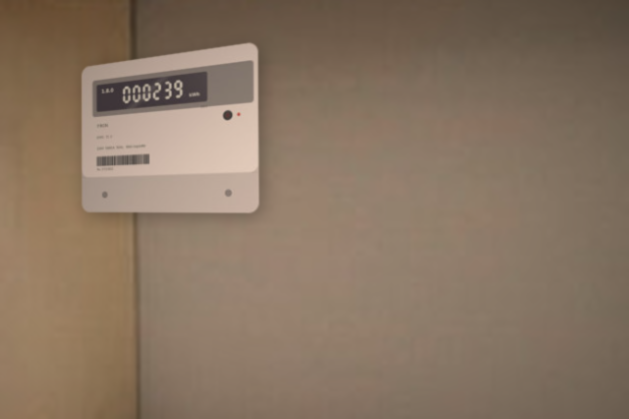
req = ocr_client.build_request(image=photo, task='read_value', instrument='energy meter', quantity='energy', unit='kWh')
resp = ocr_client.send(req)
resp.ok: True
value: 239 kWh
